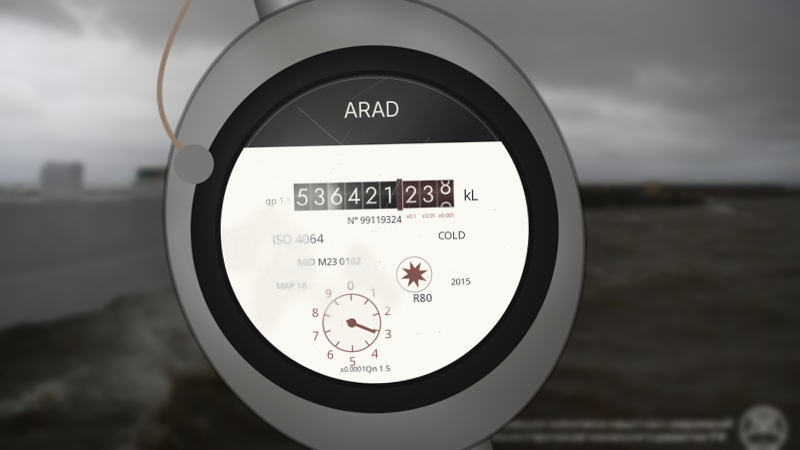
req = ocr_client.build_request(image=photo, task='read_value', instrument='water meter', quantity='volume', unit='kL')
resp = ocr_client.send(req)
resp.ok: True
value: 536421.2383 kL
